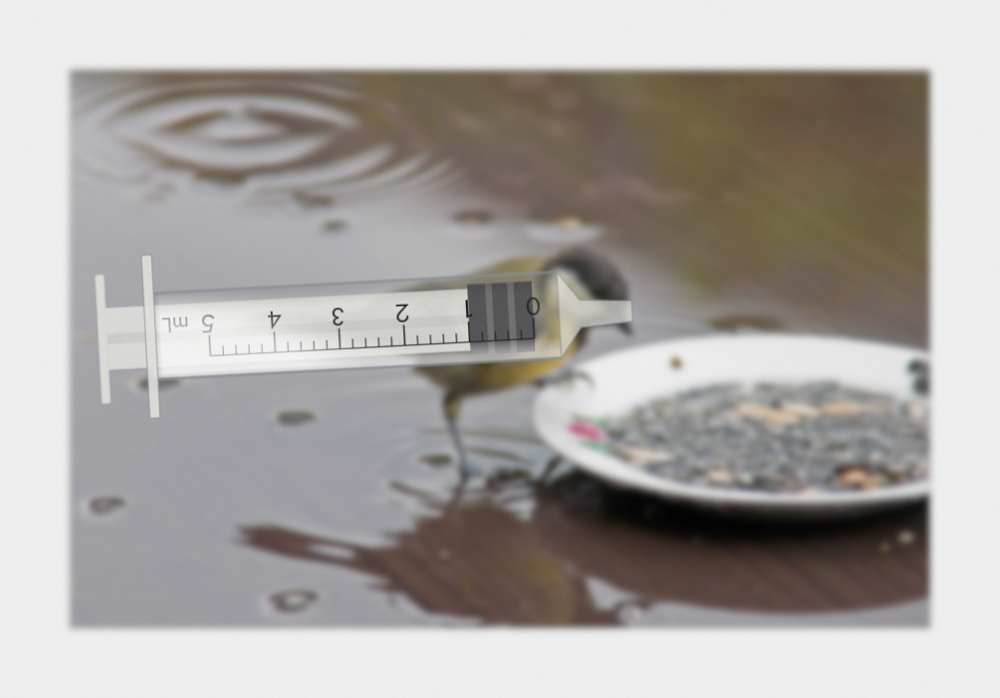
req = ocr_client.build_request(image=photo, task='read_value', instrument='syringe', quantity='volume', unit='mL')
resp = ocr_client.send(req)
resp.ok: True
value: 0 mL
